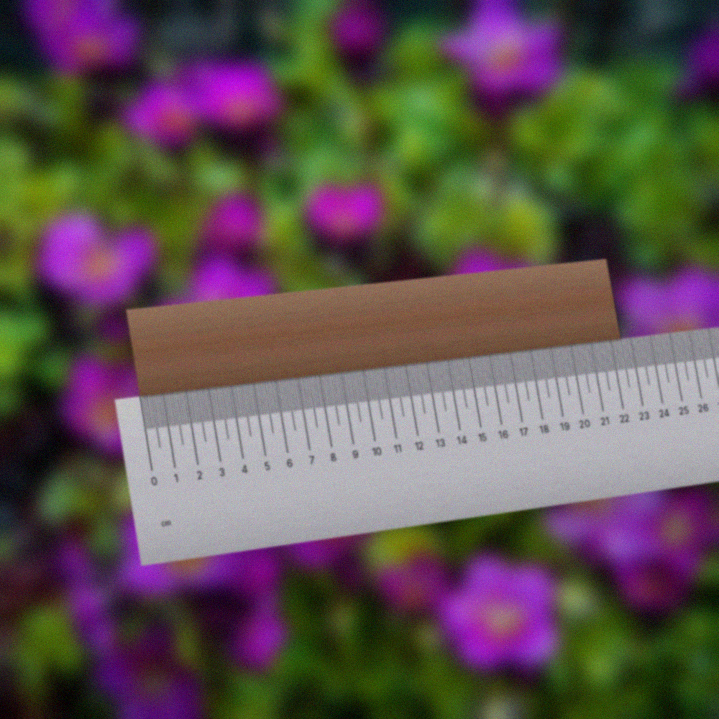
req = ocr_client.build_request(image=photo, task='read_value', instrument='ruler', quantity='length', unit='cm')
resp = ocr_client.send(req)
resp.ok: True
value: 22.5 cm
